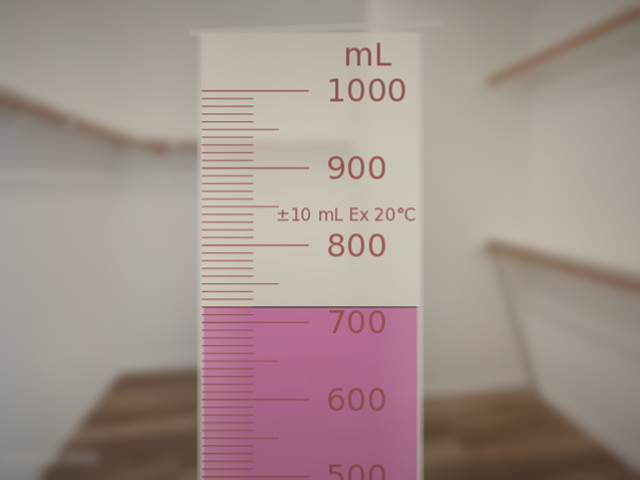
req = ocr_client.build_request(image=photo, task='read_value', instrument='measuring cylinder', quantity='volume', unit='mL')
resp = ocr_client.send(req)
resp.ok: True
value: 720 mL
